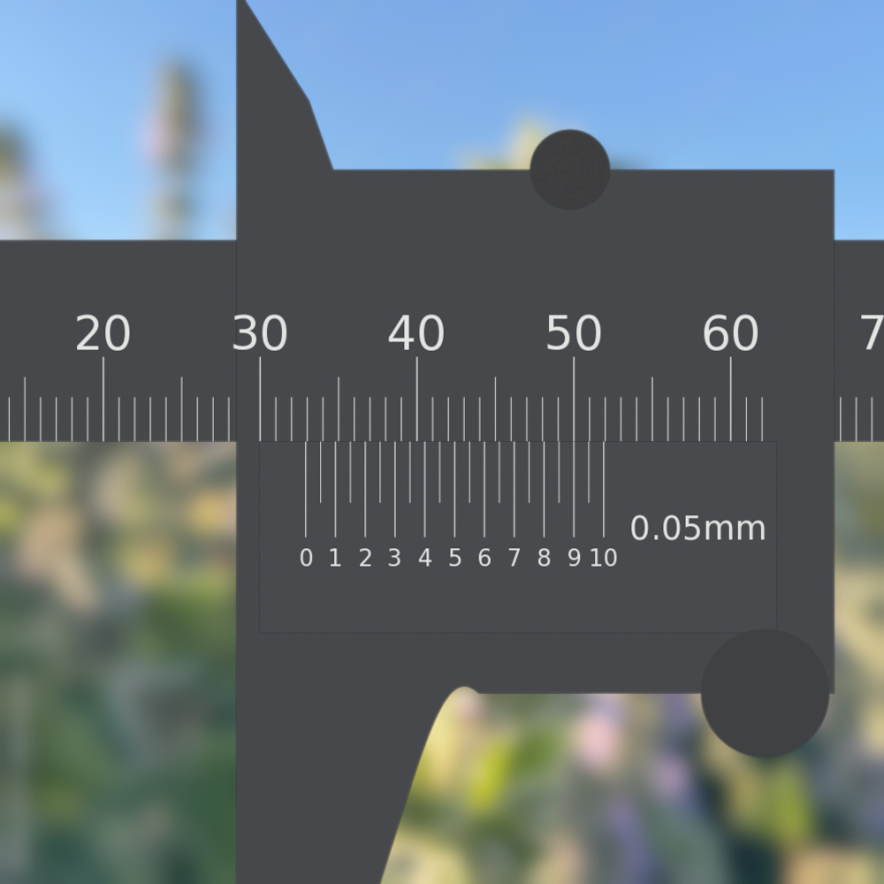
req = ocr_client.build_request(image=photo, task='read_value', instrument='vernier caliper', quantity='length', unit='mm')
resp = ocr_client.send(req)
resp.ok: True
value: 32.9 mm
